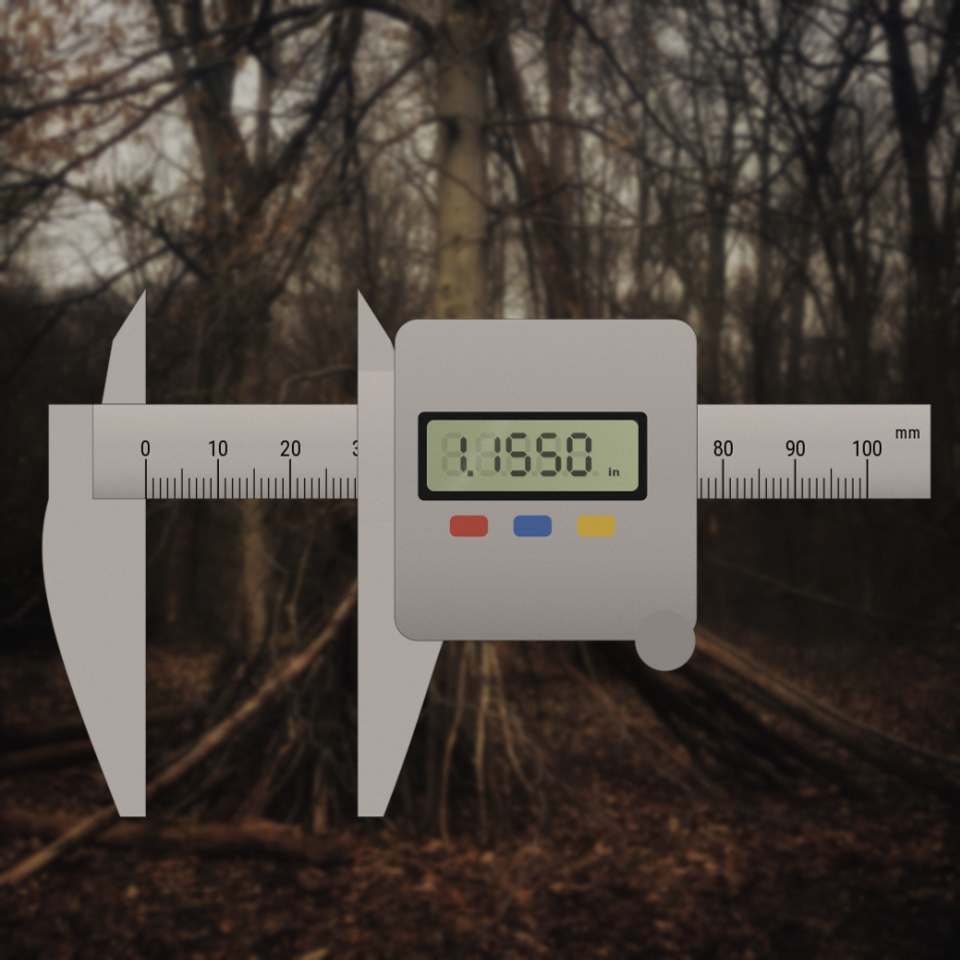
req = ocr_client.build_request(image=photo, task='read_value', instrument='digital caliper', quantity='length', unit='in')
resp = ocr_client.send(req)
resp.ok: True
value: 1.1550 in
